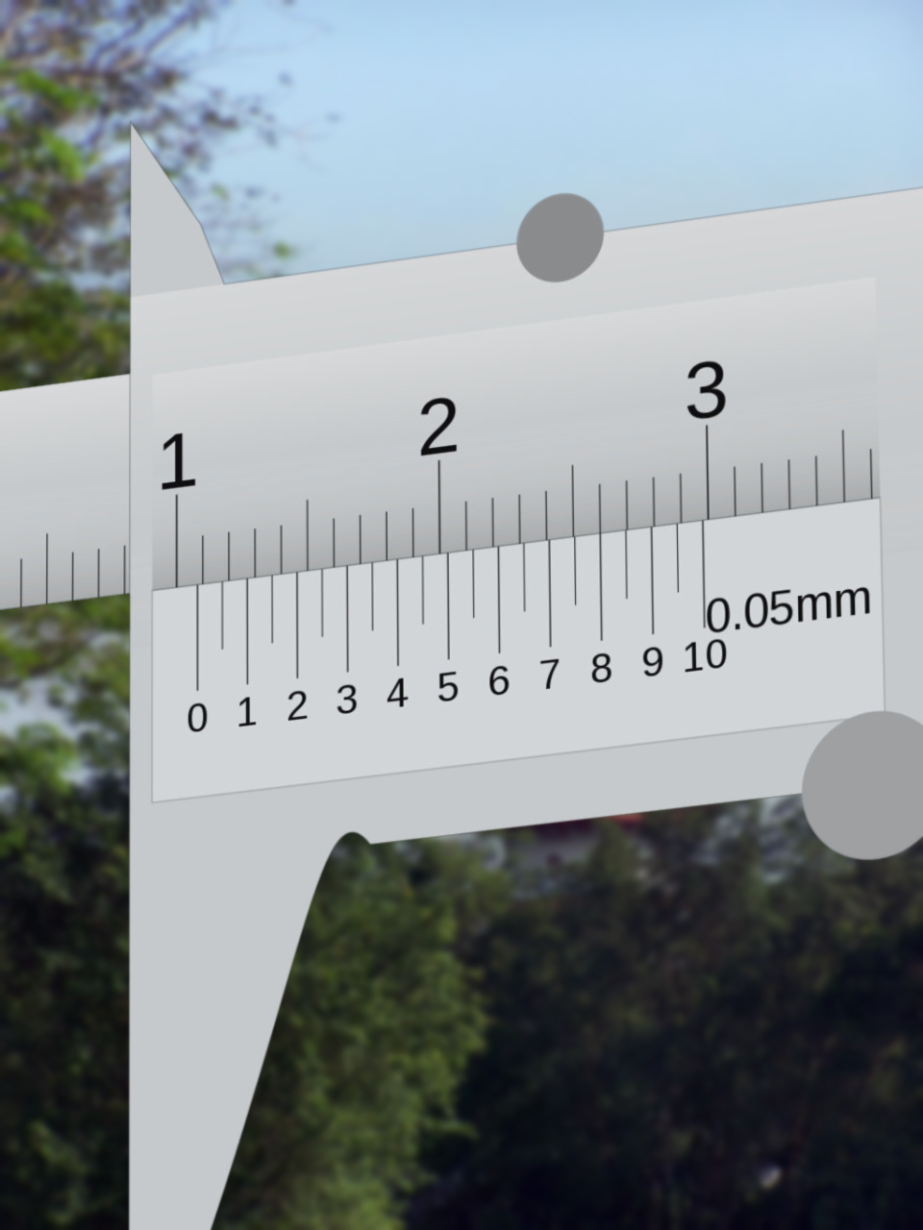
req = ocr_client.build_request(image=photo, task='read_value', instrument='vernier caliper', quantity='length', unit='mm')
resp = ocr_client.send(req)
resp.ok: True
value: 10.80 mm
